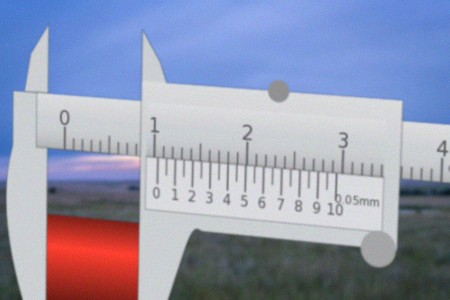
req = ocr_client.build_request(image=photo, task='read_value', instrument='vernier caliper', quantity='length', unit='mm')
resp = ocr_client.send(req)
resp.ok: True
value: 10.4 mm
